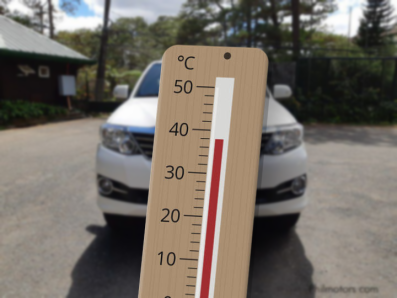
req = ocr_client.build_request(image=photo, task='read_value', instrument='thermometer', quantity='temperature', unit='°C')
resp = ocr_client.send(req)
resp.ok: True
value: 38 °C
